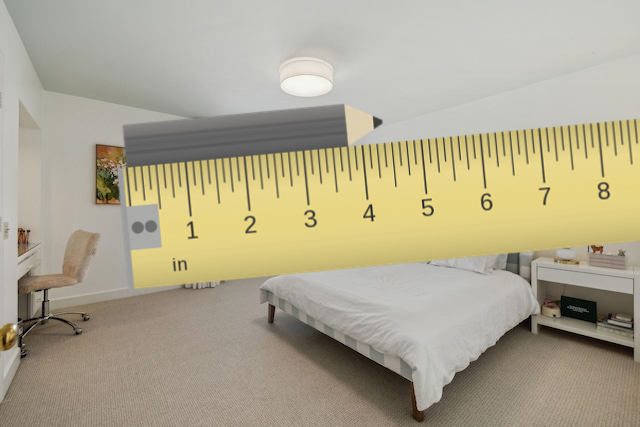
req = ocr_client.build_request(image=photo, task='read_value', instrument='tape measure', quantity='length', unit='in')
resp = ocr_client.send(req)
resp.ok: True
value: 4.375 in
